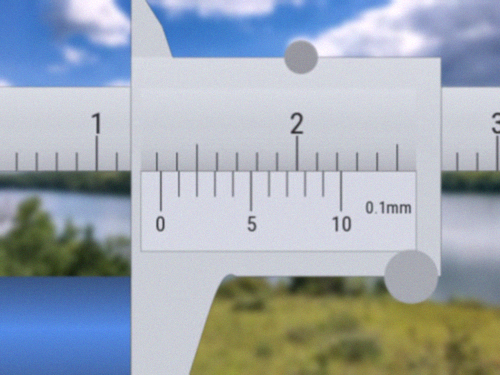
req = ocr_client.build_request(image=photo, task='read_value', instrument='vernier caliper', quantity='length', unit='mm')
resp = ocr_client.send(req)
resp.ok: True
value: 13.2 mm
